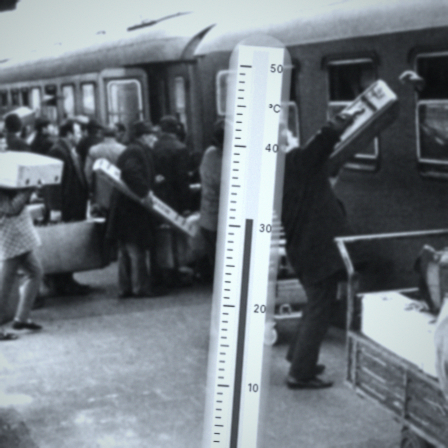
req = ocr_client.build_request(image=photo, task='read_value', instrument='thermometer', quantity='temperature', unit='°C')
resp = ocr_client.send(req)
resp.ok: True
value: 31 °C
